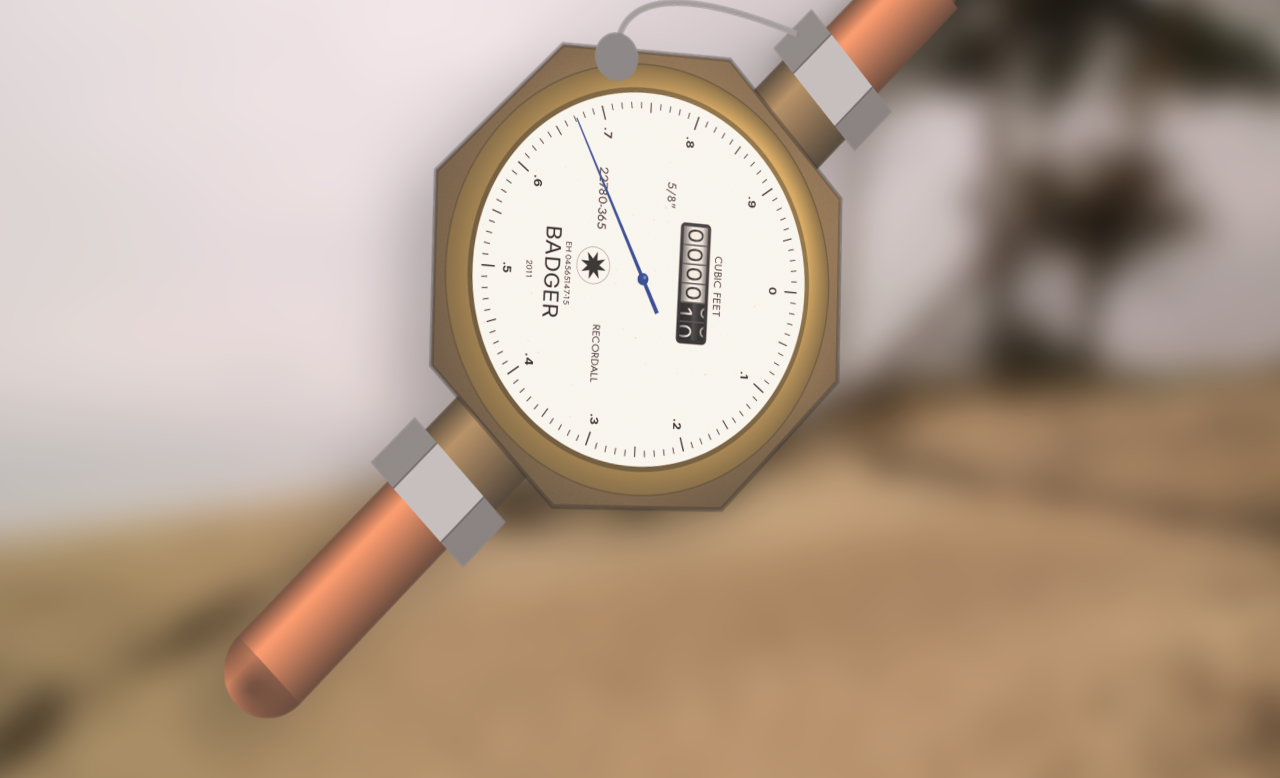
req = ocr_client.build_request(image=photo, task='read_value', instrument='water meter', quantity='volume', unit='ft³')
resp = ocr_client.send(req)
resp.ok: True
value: 9.67 ft³
